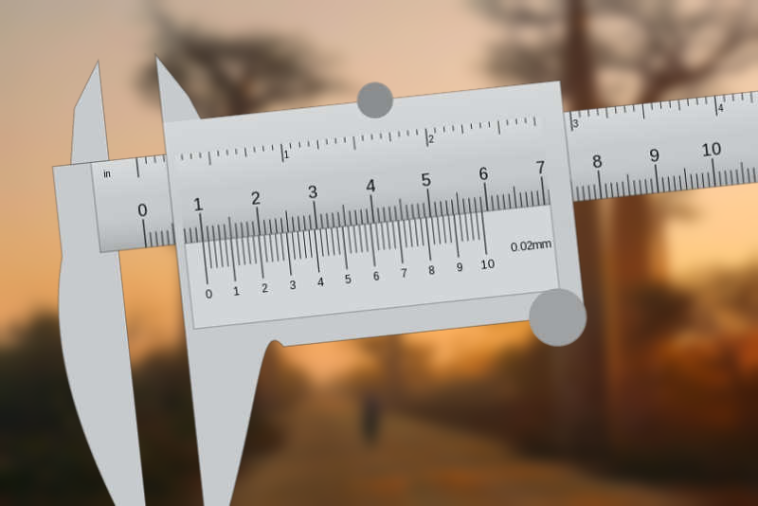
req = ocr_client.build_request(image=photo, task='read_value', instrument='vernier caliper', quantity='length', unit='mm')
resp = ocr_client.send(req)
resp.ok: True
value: 10.0 mm
